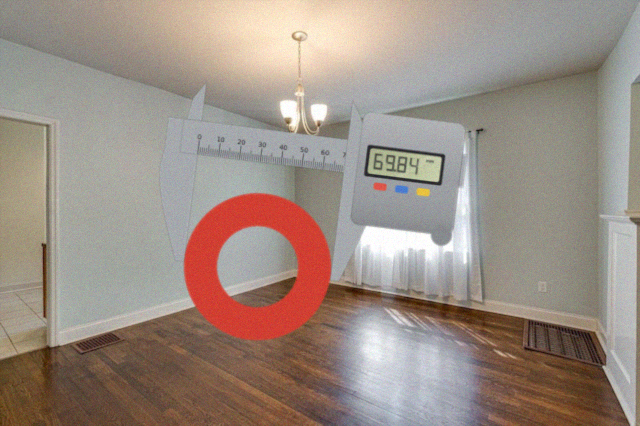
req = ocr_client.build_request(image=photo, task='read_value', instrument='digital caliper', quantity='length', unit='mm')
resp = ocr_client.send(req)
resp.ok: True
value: 69.84 mm
